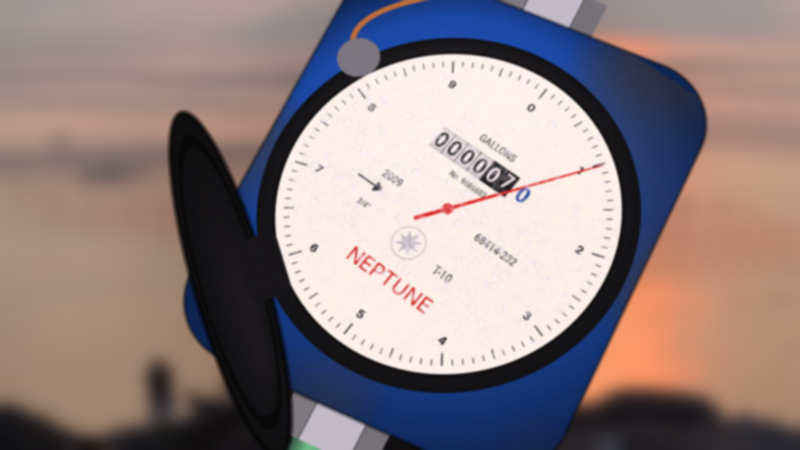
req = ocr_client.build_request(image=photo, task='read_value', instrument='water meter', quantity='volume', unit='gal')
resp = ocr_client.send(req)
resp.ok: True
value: 71.0 gal
